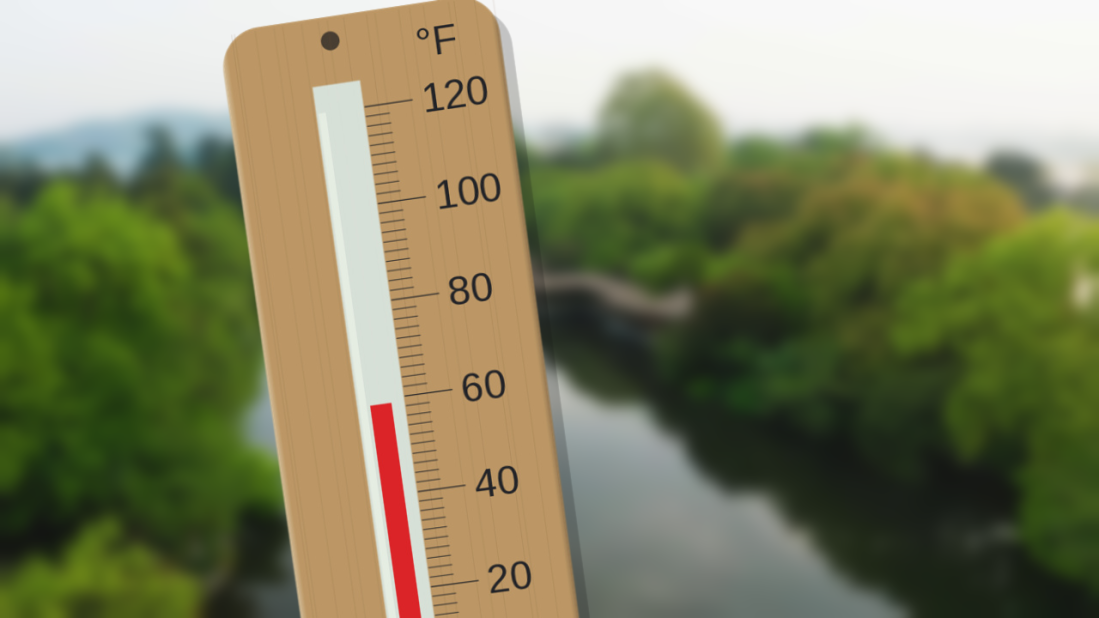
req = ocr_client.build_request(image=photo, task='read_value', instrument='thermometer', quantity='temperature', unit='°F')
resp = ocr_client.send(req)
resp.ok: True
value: 59 °F
